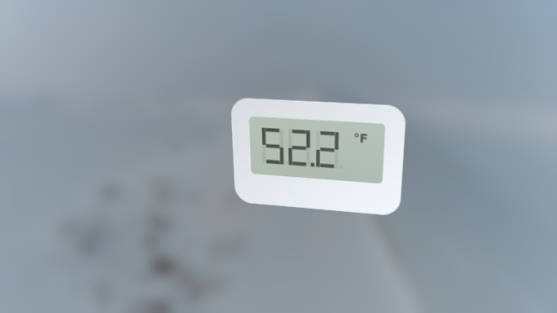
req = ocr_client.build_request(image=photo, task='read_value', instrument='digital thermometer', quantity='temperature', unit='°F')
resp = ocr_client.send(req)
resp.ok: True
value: 52.2 °F
